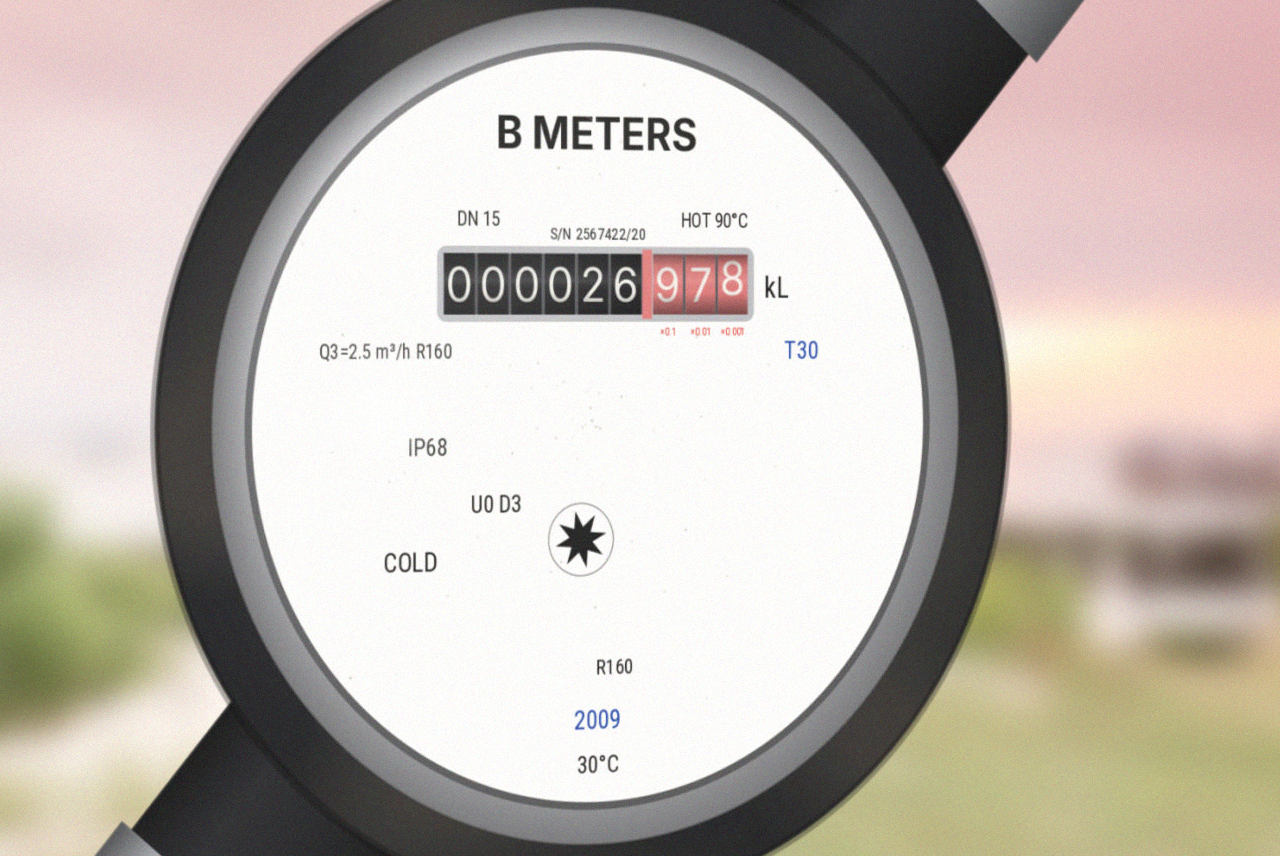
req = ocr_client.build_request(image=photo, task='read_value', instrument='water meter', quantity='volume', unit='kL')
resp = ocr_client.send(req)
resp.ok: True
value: 26.978 kL
